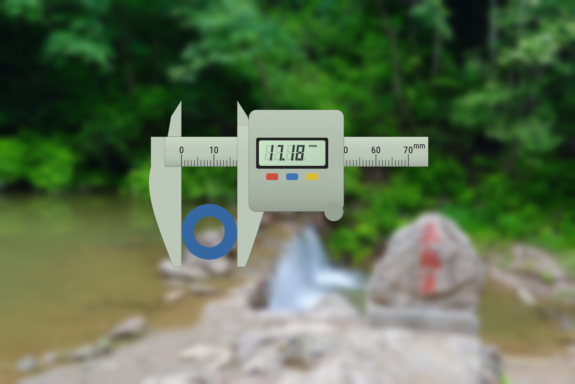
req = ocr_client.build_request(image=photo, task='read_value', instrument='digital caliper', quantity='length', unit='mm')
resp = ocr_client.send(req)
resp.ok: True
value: 17.18 mm
